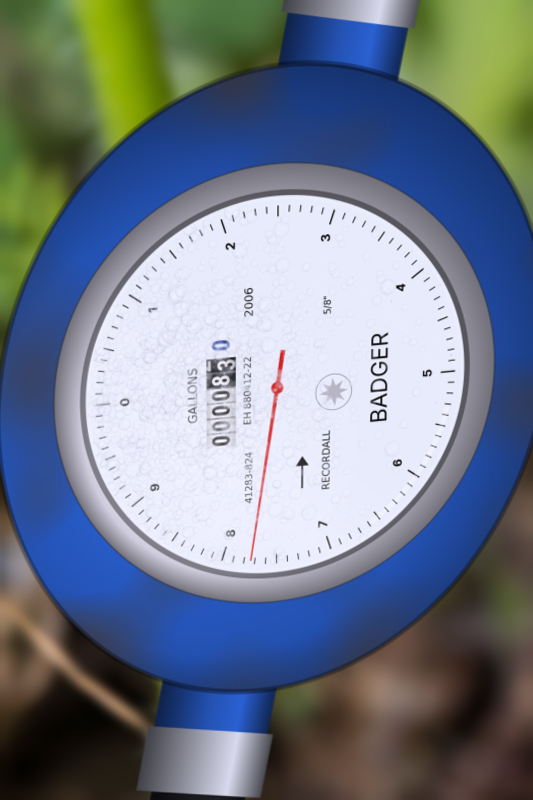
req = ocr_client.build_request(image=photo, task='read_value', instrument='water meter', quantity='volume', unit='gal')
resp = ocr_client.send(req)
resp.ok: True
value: 827.7 gal
